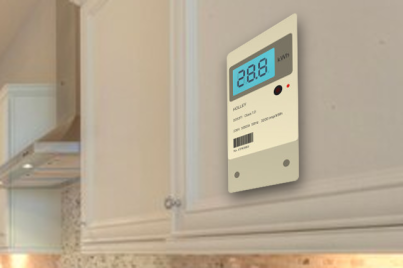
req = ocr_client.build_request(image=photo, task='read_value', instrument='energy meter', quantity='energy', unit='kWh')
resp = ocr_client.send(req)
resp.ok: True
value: 28.8 kWh
